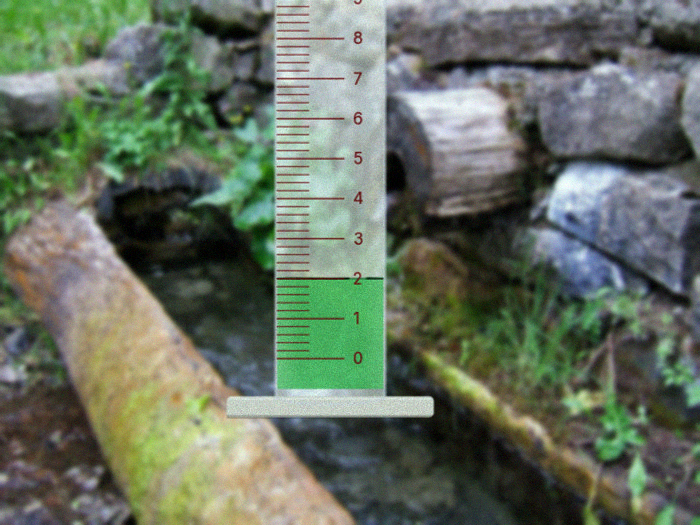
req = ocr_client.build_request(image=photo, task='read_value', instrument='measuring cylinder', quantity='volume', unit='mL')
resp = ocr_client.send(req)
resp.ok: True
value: 2 mL
